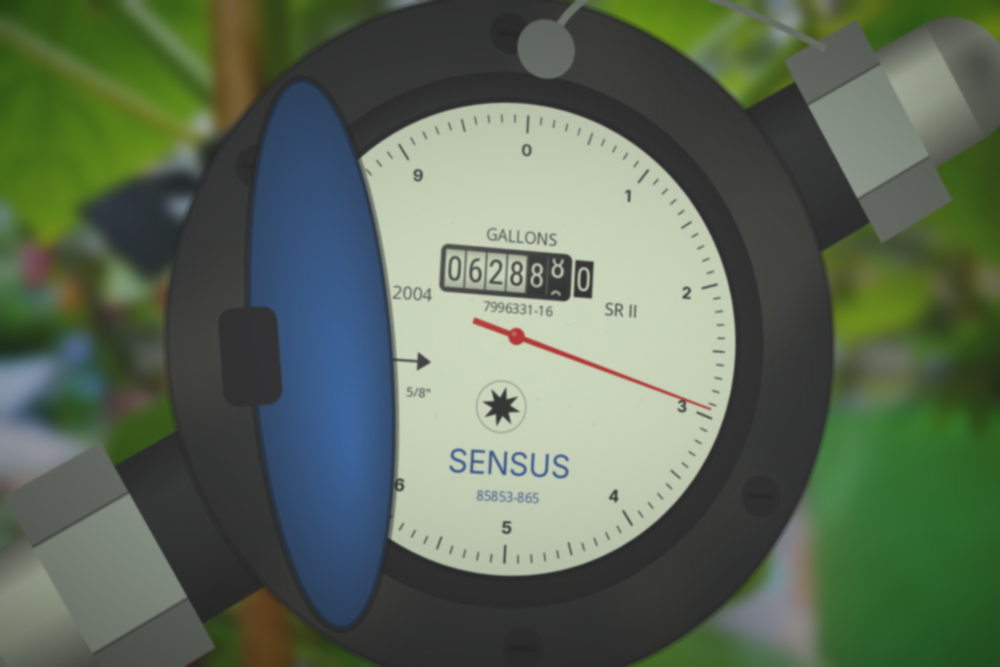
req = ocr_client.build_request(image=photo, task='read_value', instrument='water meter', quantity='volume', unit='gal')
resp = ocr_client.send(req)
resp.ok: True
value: 628882.9 gal
